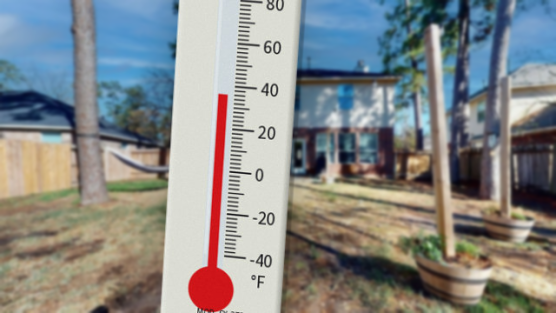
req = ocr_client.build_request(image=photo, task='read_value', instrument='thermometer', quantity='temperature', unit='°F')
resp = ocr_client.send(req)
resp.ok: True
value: 36 °F
